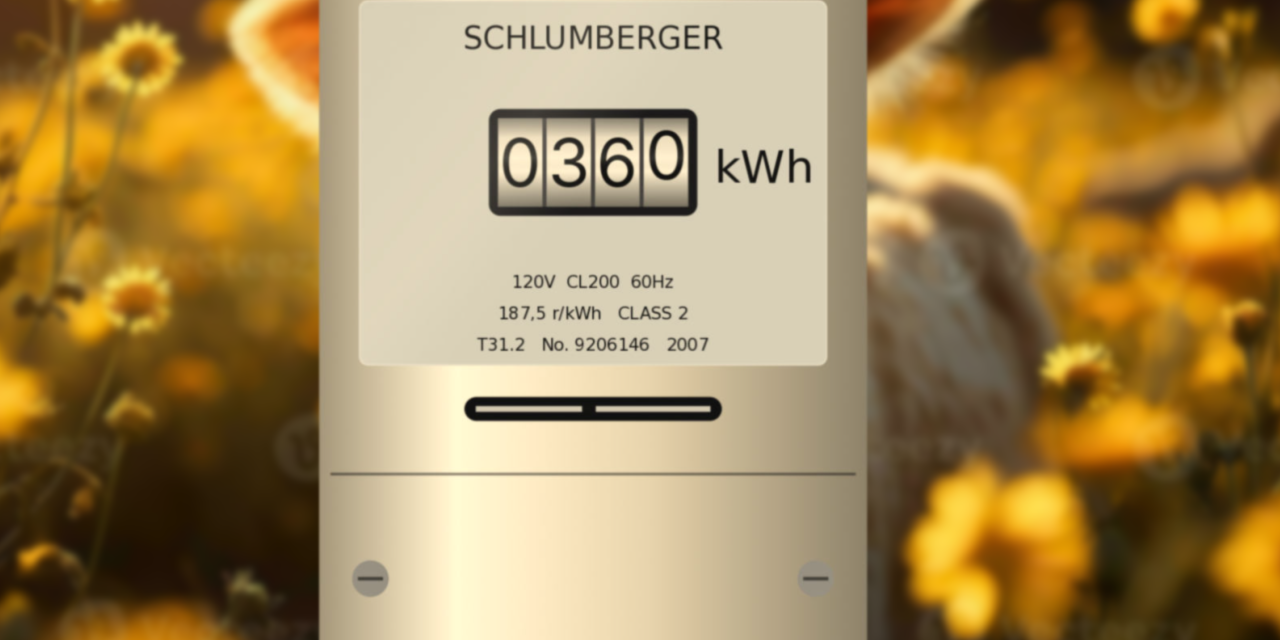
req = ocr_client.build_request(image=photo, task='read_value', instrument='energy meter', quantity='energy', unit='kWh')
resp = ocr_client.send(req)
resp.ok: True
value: 360 kWh
